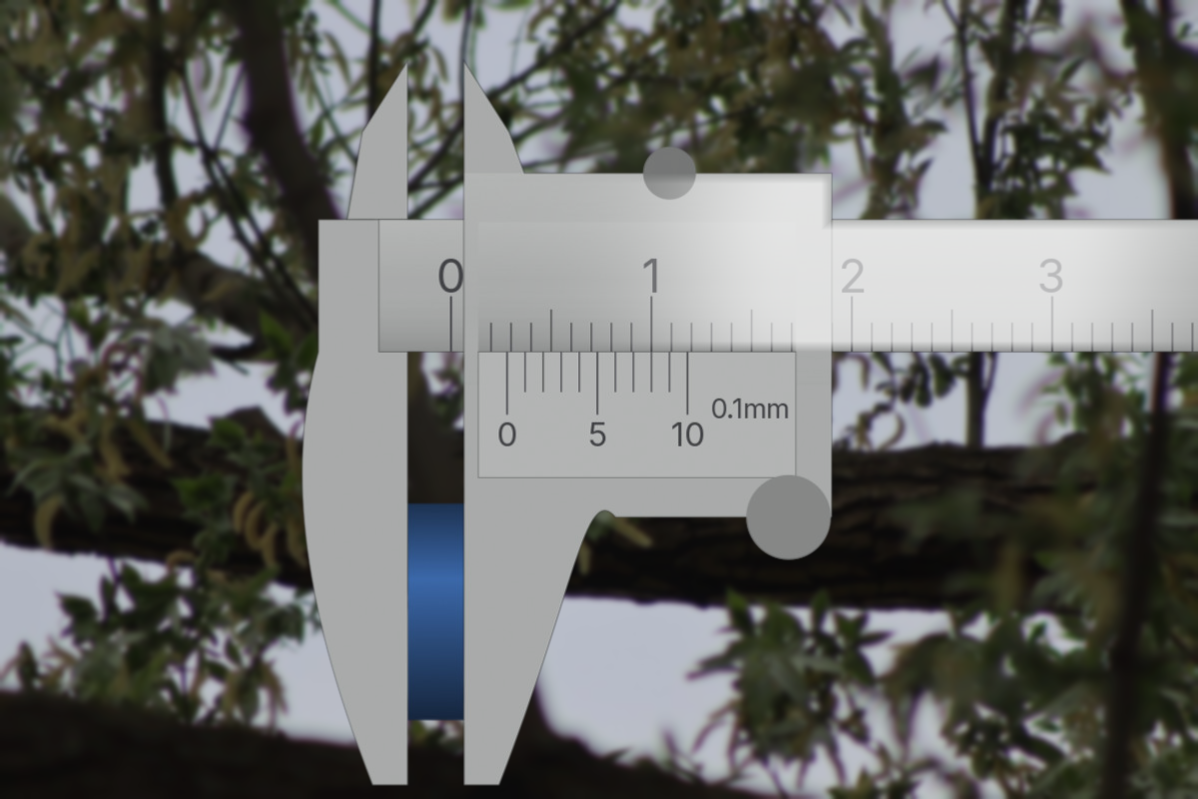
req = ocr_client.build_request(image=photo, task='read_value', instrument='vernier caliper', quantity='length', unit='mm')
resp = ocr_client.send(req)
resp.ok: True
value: 2.8 mm
